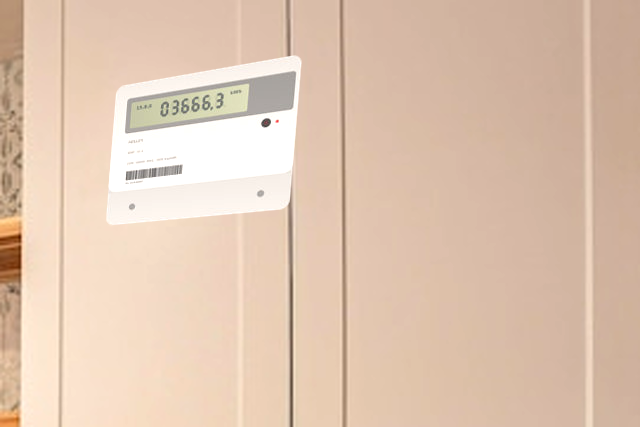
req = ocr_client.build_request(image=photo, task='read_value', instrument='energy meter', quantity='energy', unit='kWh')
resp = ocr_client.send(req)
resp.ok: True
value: 3666.3 kWh
